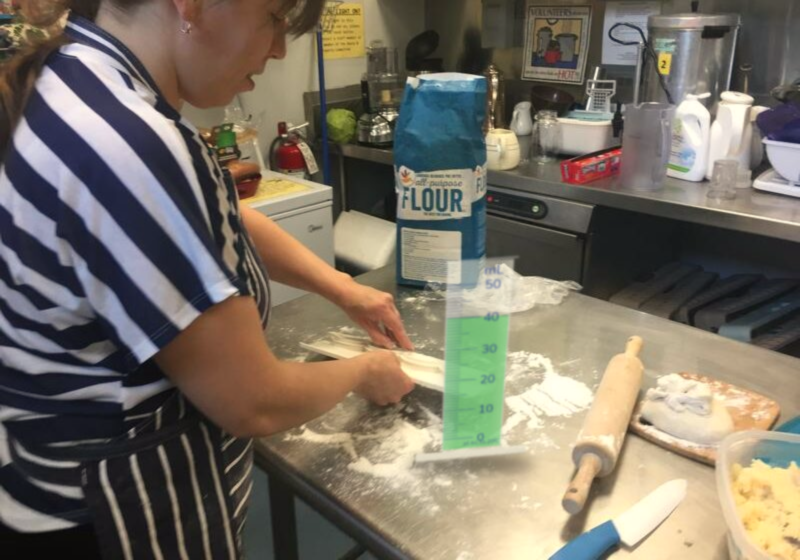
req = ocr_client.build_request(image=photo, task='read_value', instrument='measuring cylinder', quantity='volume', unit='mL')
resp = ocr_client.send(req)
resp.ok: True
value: 40 mL
